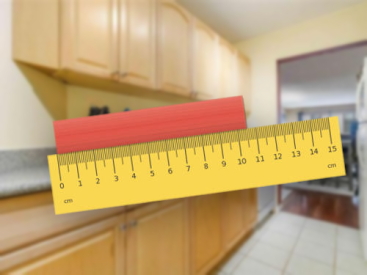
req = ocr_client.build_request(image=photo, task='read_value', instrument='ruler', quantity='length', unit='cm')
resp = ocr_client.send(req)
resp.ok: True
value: 10.5 cm
